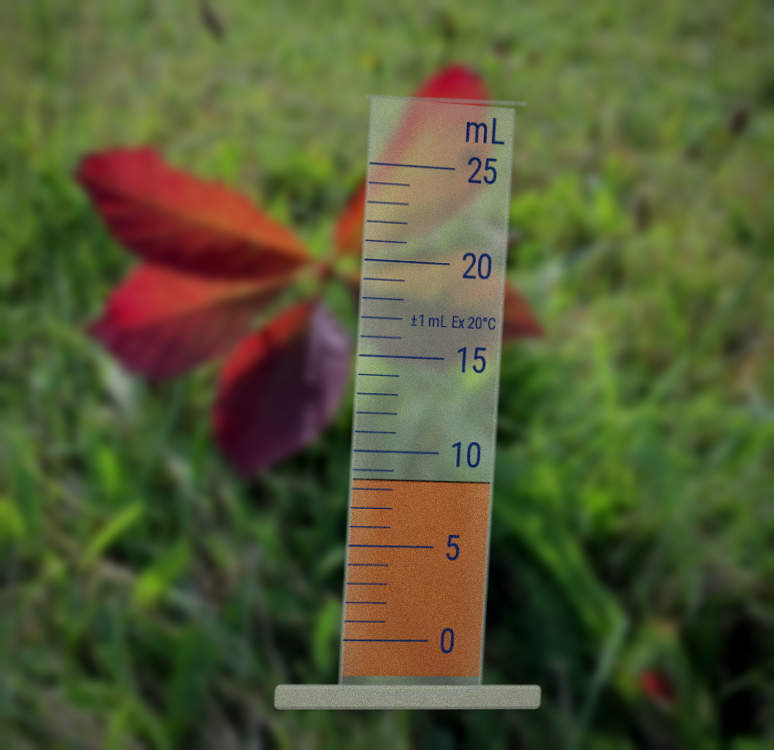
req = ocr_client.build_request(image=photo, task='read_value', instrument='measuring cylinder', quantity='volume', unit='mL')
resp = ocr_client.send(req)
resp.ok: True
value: 8.5 mL
